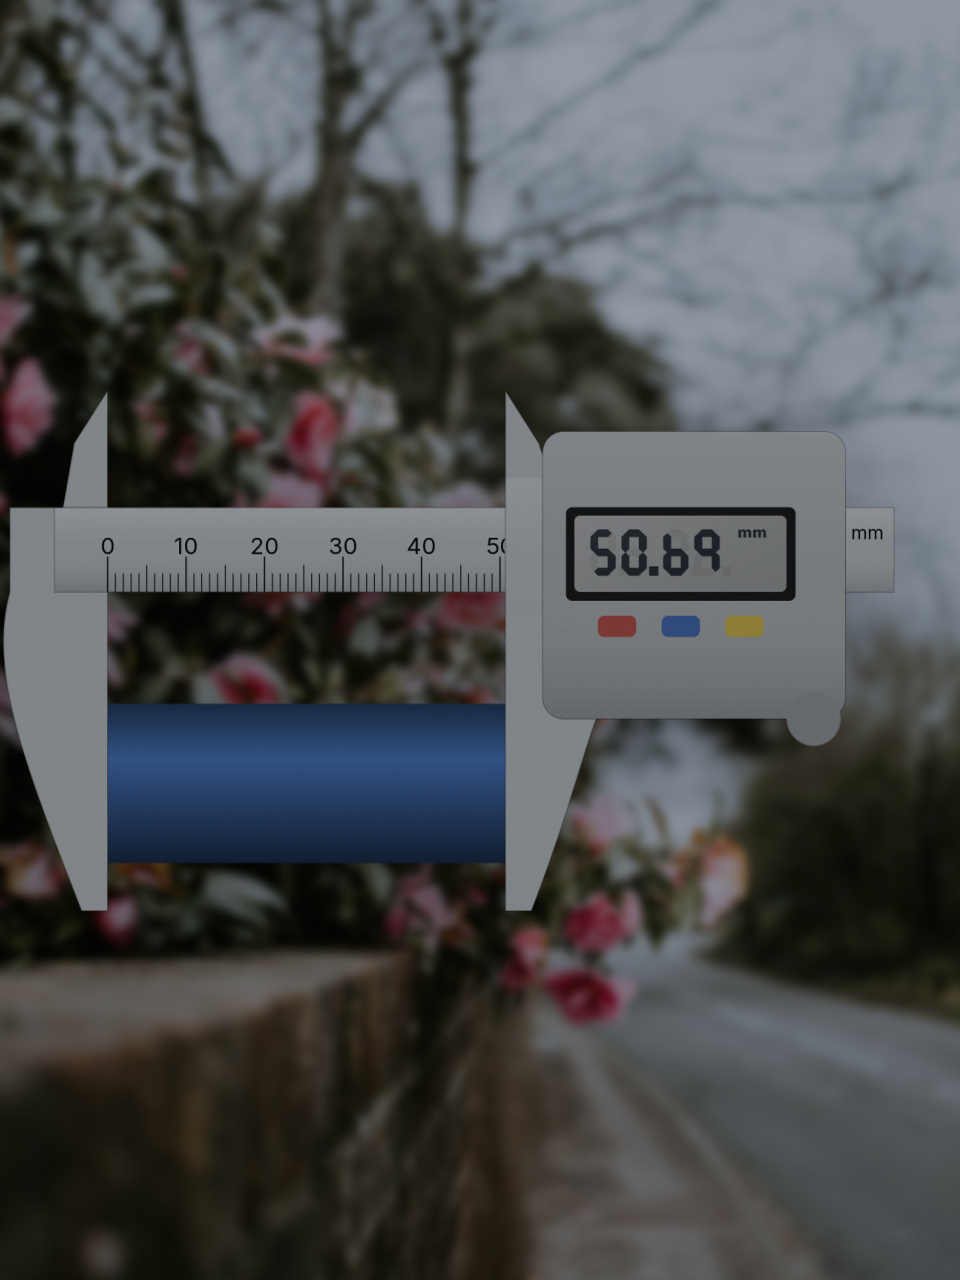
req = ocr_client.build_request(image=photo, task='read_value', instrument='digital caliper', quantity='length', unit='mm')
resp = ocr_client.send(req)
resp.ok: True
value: 50.69 mm
